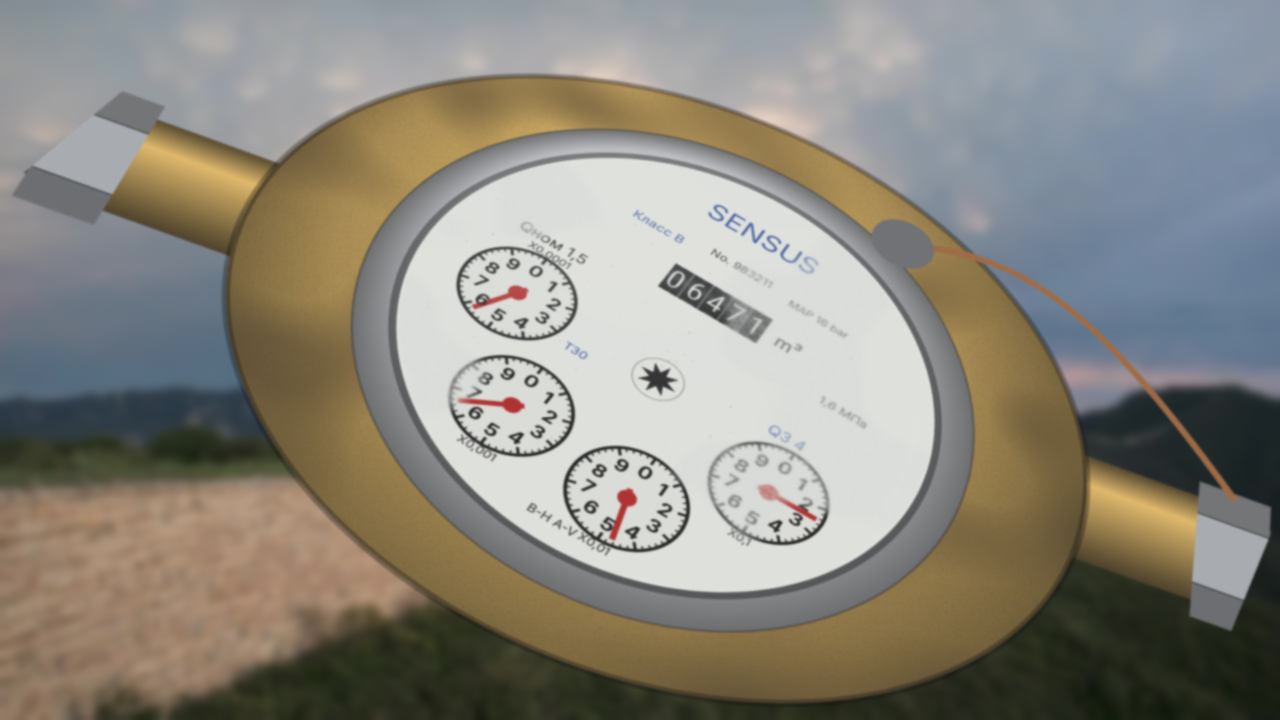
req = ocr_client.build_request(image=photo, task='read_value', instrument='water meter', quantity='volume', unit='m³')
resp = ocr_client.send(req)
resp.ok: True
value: 6471.2465 m³
